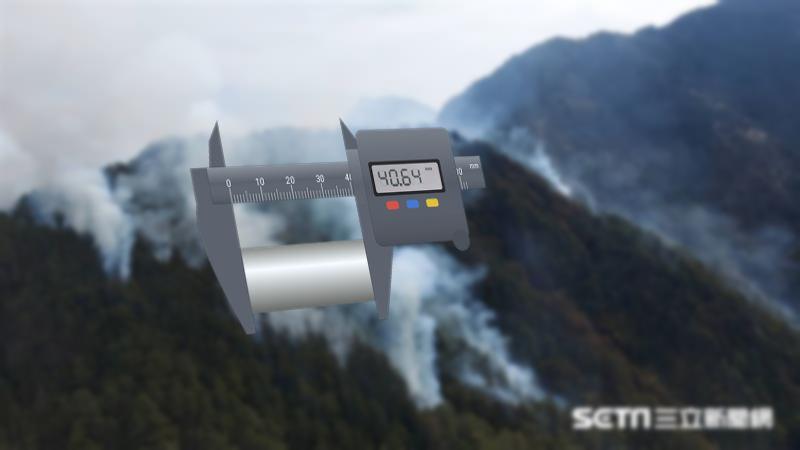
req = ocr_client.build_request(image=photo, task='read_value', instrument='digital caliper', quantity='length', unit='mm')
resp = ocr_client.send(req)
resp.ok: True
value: 40.64 mm
